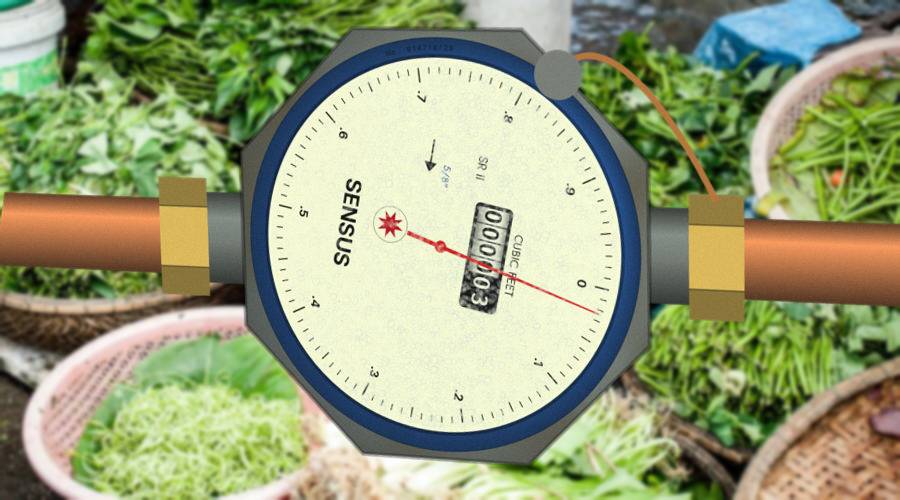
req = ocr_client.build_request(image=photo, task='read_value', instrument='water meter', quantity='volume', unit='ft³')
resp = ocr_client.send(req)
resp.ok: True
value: 3.02 ft³
